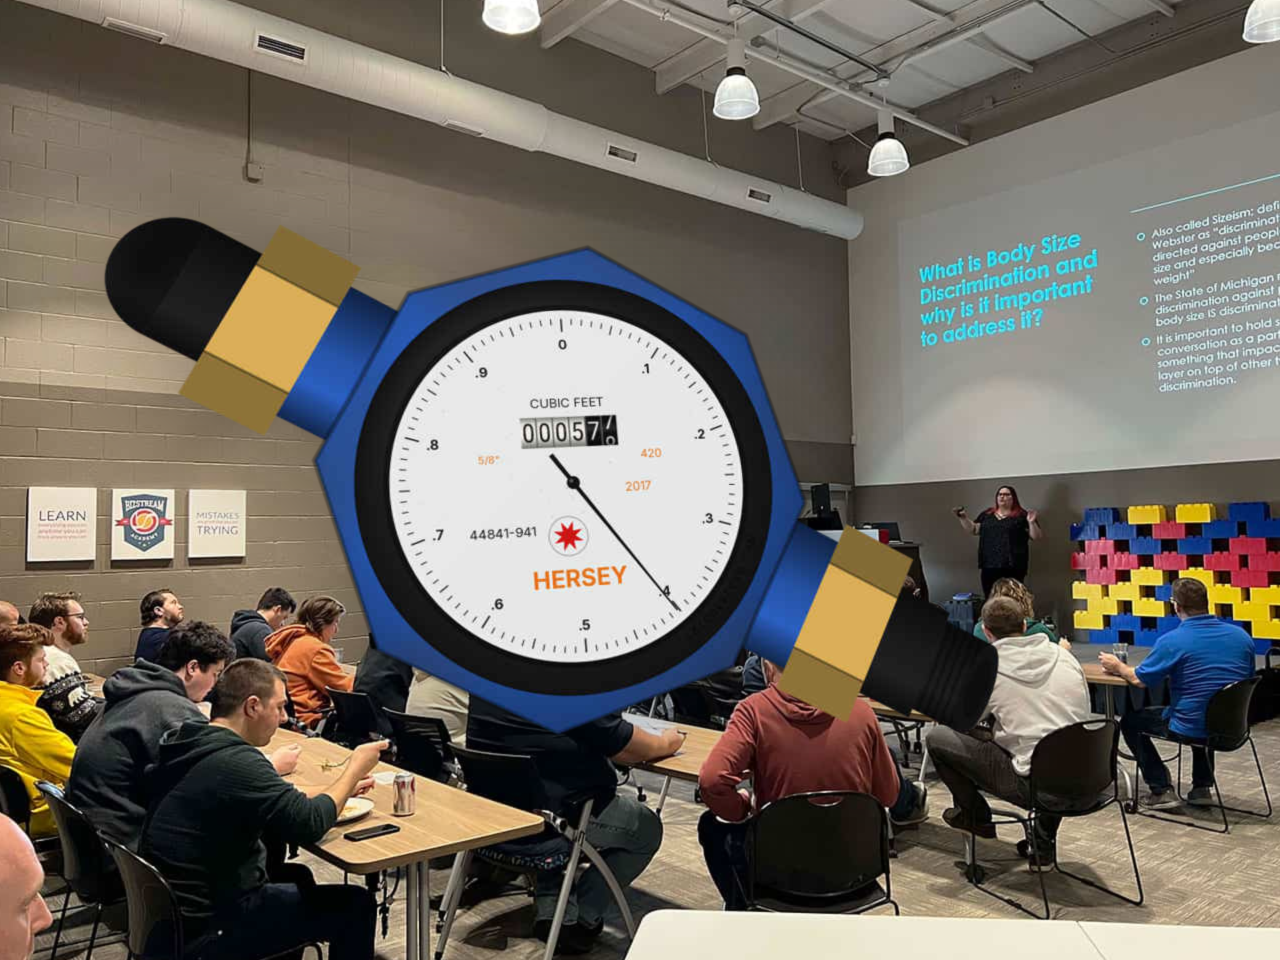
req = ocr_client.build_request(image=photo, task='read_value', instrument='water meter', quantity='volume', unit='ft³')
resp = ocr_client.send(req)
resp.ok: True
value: 577.40 ft³
